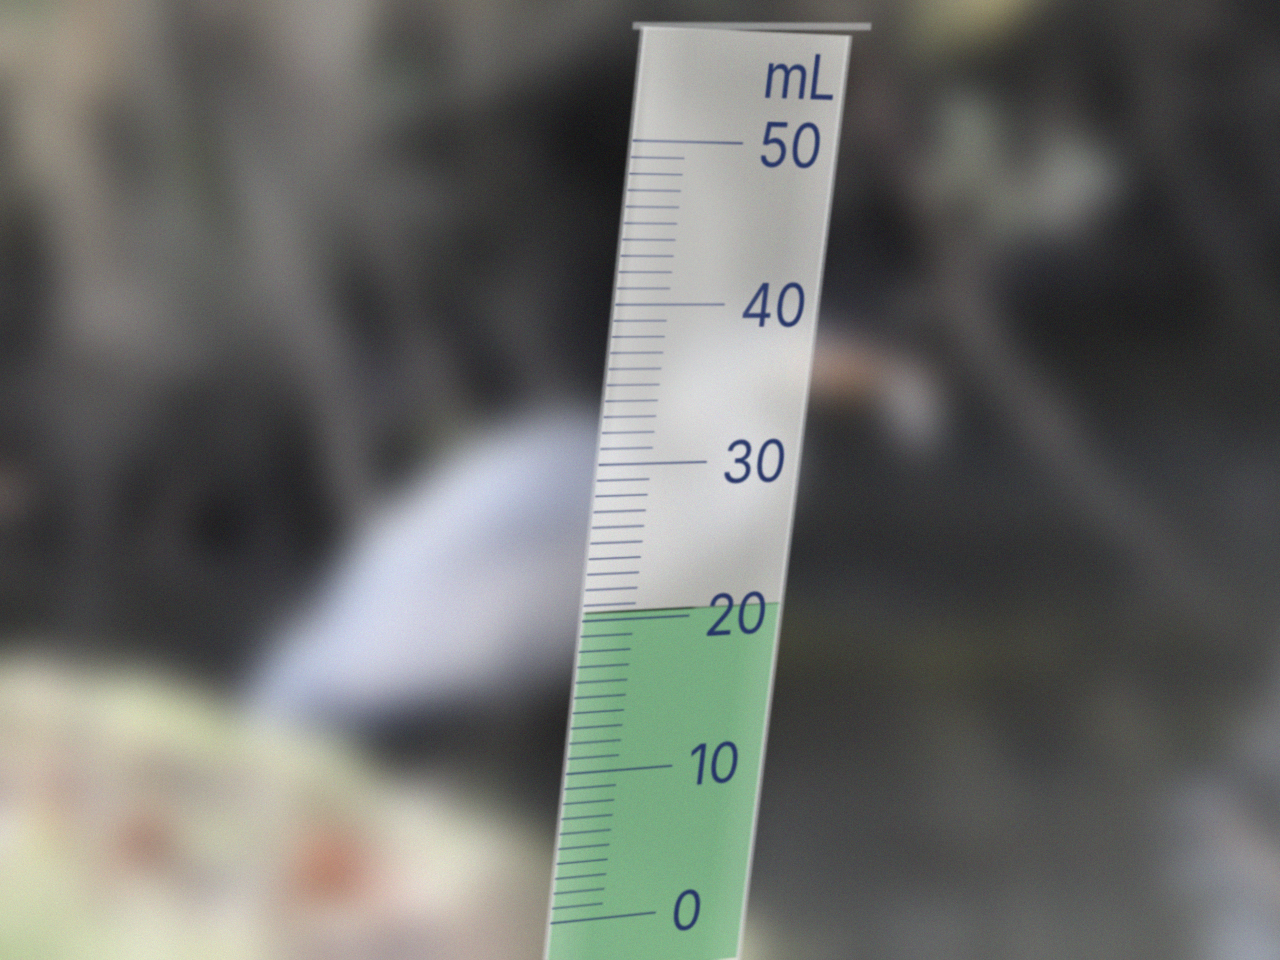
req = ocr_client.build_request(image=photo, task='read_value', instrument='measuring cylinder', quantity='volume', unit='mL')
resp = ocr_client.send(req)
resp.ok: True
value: 20.5 mL
